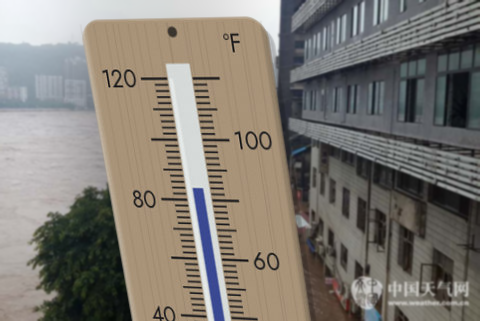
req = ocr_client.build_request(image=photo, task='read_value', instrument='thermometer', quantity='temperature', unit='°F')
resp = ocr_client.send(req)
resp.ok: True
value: 84 °F
